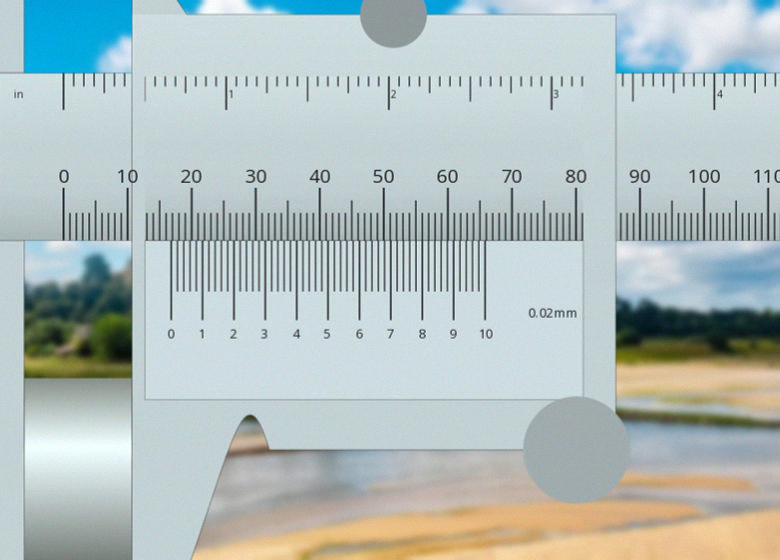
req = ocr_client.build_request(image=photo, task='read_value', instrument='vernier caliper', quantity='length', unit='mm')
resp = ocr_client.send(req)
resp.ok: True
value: 16.8 mm
